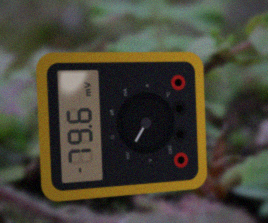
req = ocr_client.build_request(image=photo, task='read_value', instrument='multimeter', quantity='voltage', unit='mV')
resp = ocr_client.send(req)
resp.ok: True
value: -79.6 mV
